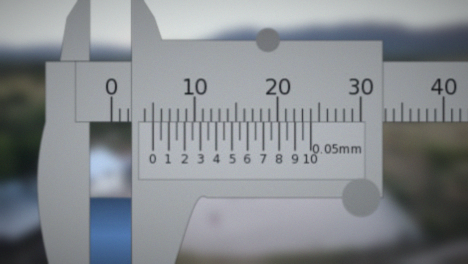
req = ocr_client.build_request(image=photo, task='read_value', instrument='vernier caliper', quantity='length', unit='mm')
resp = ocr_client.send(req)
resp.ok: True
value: 5.0 mm
